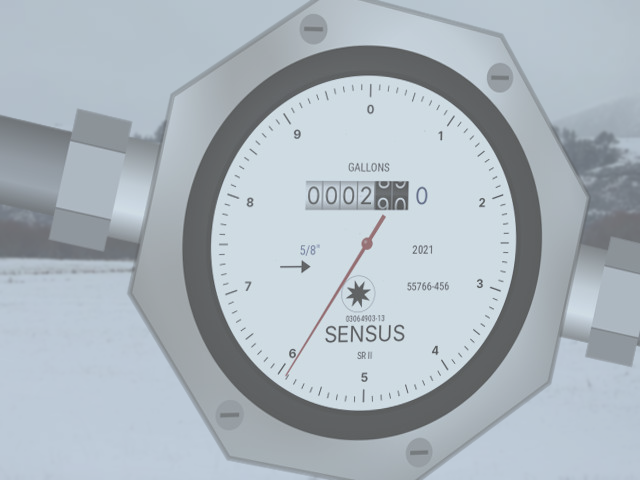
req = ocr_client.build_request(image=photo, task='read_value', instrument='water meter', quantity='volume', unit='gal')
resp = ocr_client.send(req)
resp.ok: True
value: 2895.9 gal
